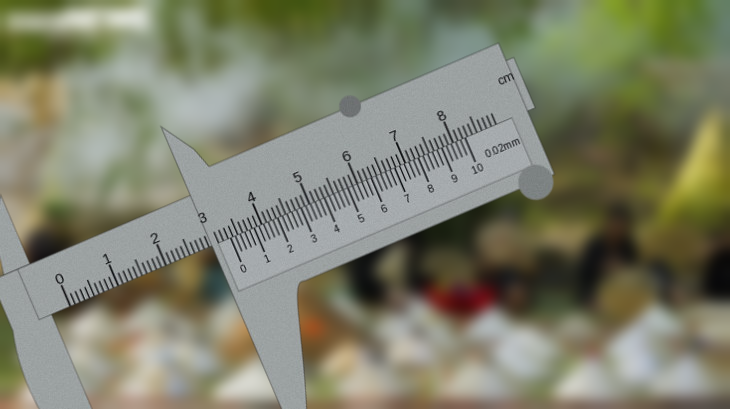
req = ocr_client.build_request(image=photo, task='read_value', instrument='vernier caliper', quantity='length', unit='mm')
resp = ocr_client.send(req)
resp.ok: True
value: 33.5 mm
